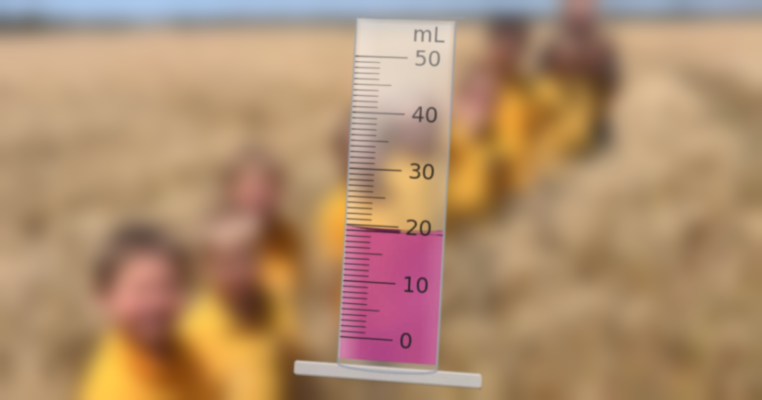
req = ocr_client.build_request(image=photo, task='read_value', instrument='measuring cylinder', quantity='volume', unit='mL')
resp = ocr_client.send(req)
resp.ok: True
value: 19 mL
